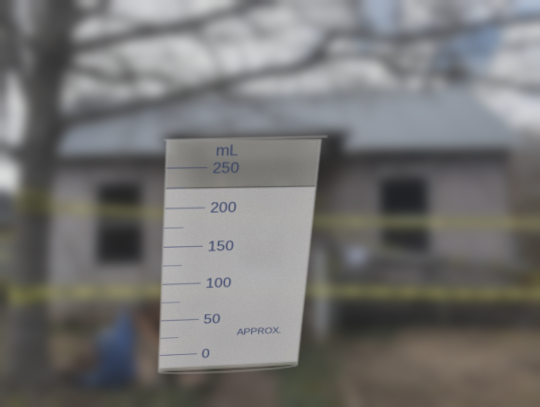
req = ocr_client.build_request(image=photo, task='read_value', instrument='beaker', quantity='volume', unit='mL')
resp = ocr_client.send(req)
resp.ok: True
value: 225 mL
